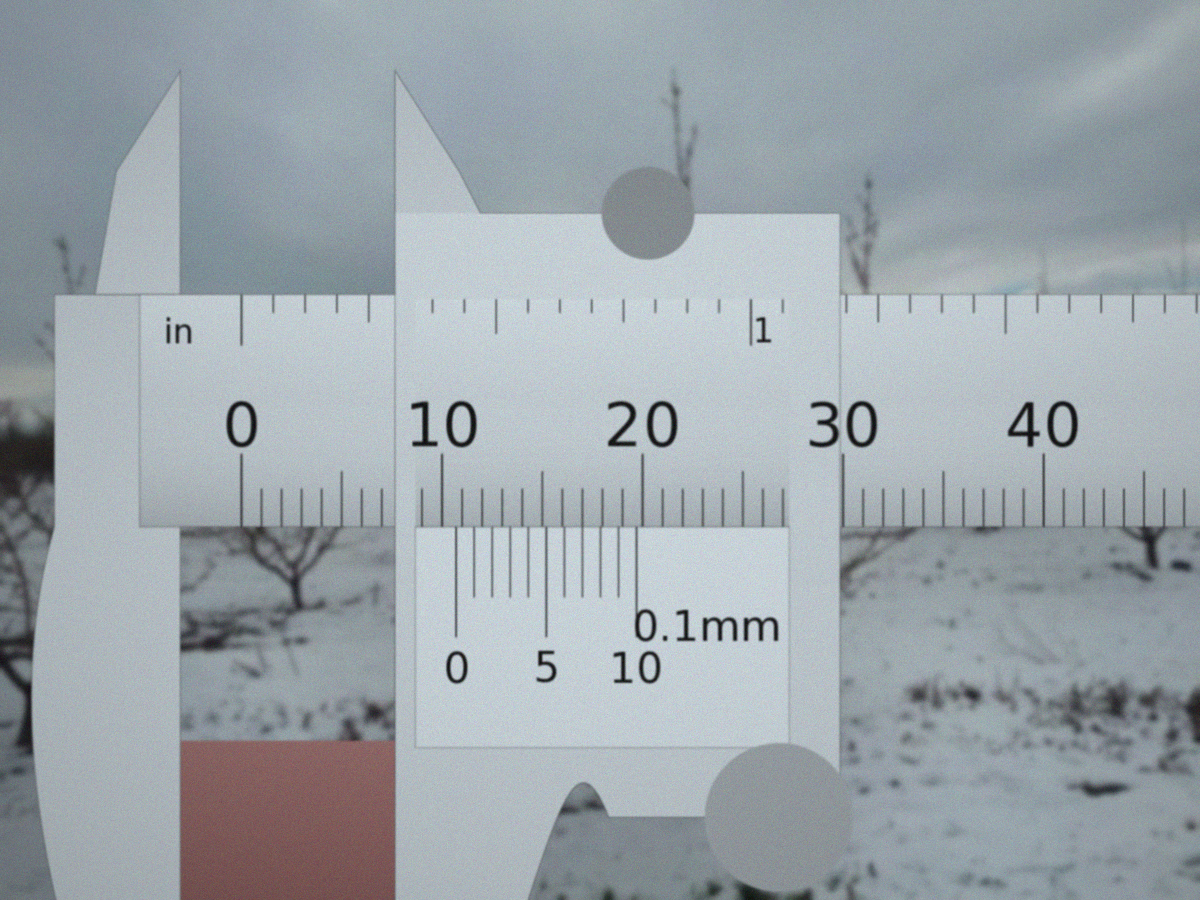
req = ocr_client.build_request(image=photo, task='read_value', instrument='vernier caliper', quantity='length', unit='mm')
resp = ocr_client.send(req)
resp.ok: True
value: 10.7 mm
